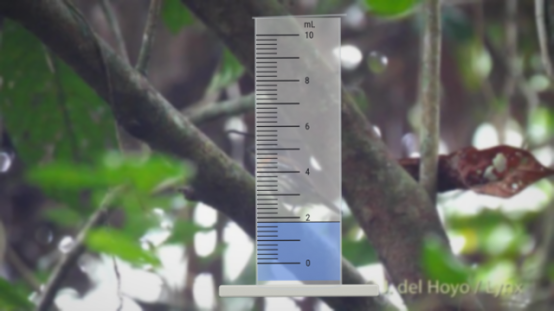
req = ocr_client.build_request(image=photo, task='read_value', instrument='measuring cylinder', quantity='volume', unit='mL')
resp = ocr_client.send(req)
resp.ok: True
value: 1.8 mL
